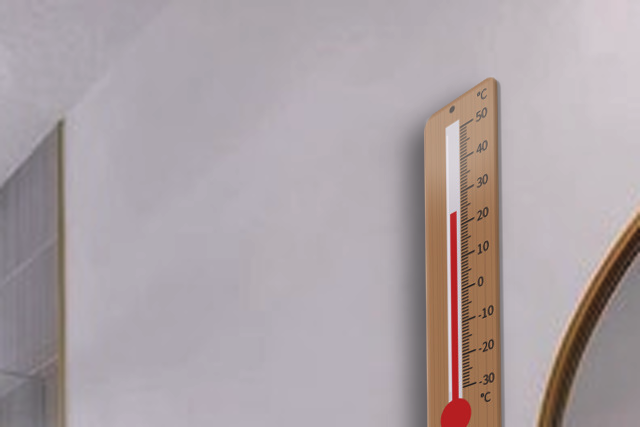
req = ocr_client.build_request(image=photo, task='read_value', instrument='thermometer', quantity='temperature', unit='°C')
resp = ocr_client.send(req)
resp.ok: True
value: 25 °C
